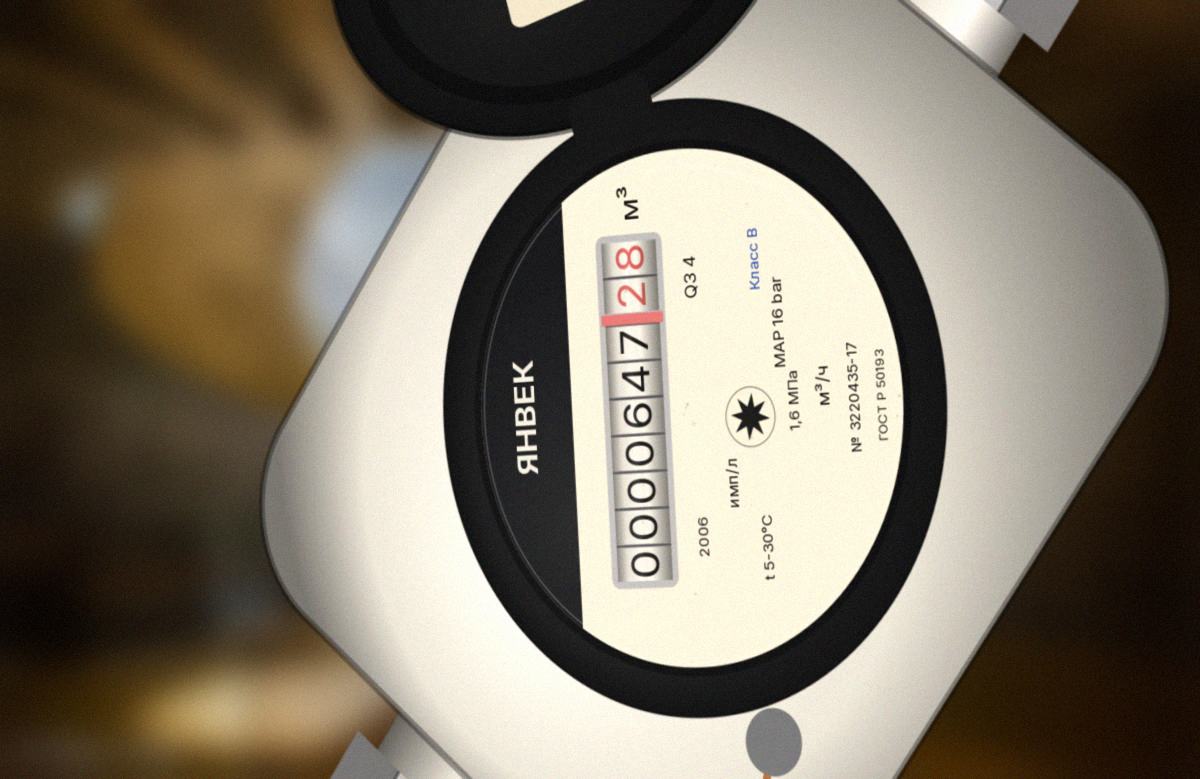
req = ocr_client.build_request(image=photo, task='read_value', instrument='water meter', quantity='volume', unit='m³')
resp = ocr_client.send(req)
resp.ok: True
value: 647.28 m³
